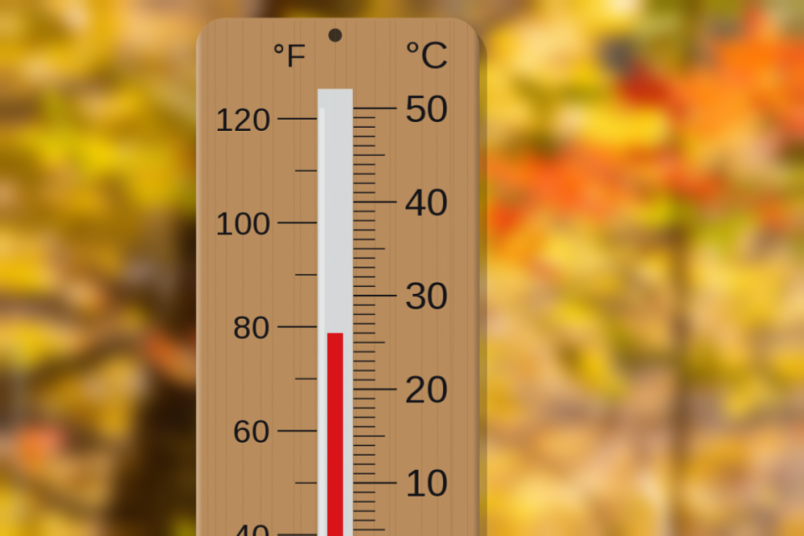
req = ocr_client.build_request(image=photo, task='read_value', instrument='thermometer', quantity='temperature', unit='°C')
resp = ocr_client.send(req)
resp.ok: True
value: 26 °C
